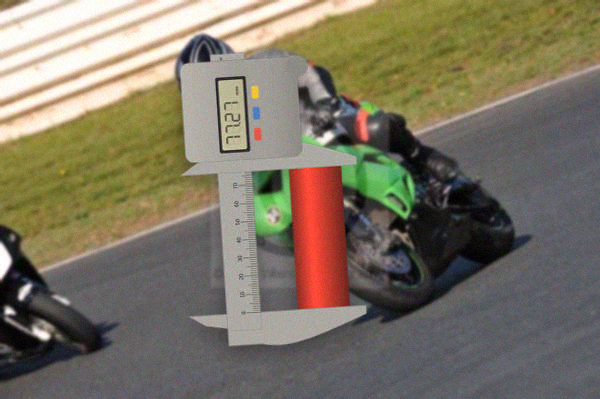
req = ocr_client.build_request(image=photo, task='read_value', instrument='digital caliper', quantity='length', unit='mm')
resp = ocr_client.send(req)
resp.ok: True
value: 77.27 mm
